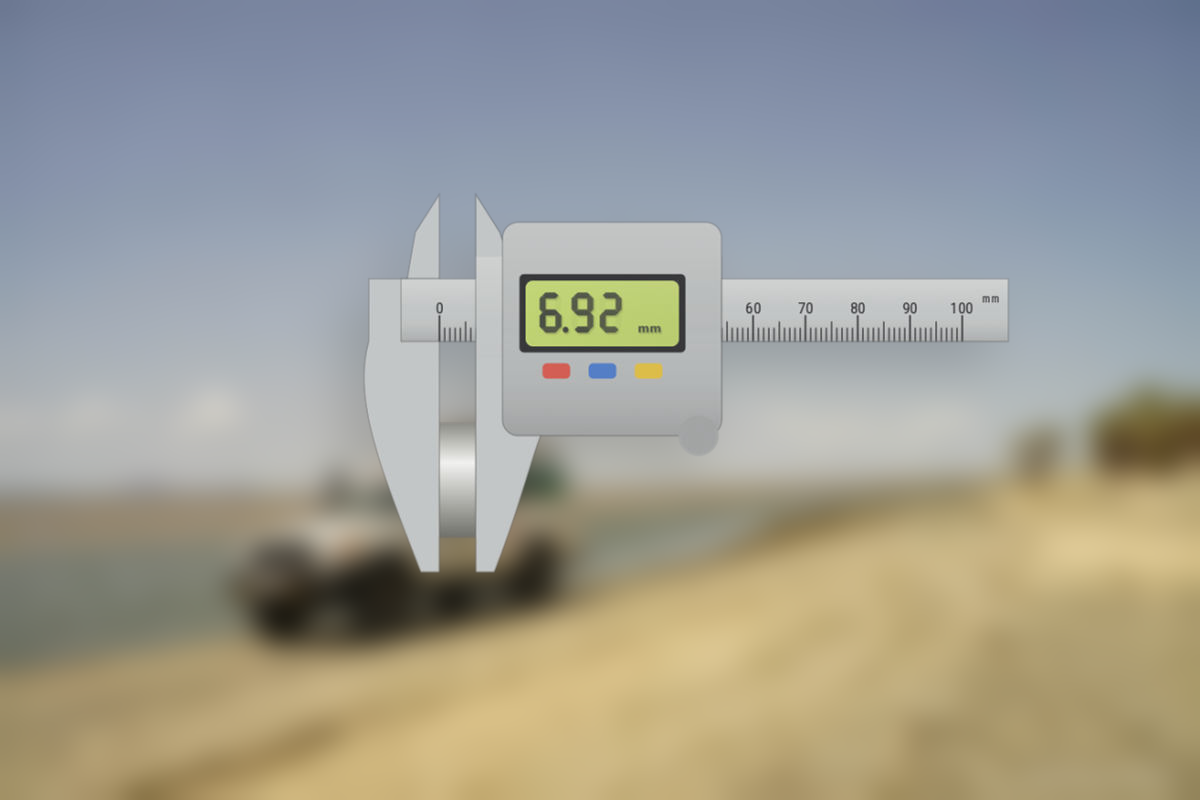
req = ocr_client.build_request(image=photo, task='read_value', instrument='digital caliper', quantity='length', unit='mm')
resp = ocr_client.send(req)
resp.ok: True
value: 6.92 mm
